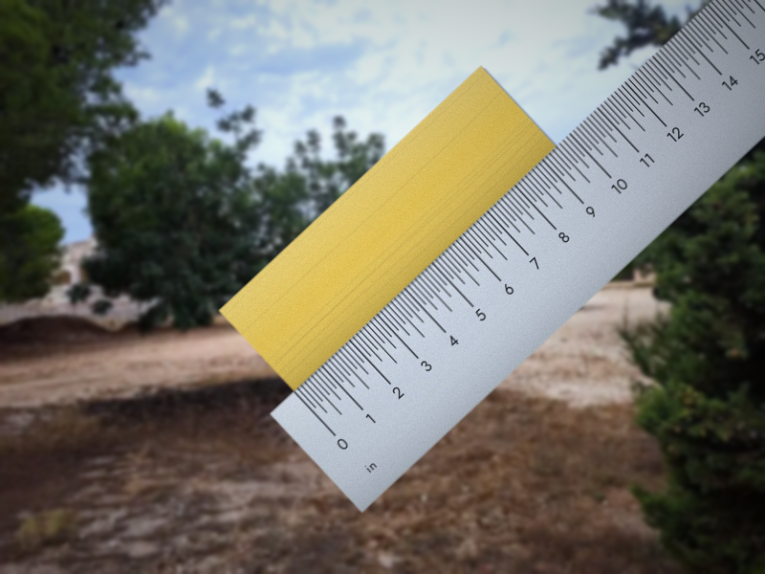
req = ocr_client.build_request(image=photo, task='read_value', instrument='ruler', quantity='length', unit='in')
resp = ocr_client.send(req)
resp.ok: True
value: 9.5 in
